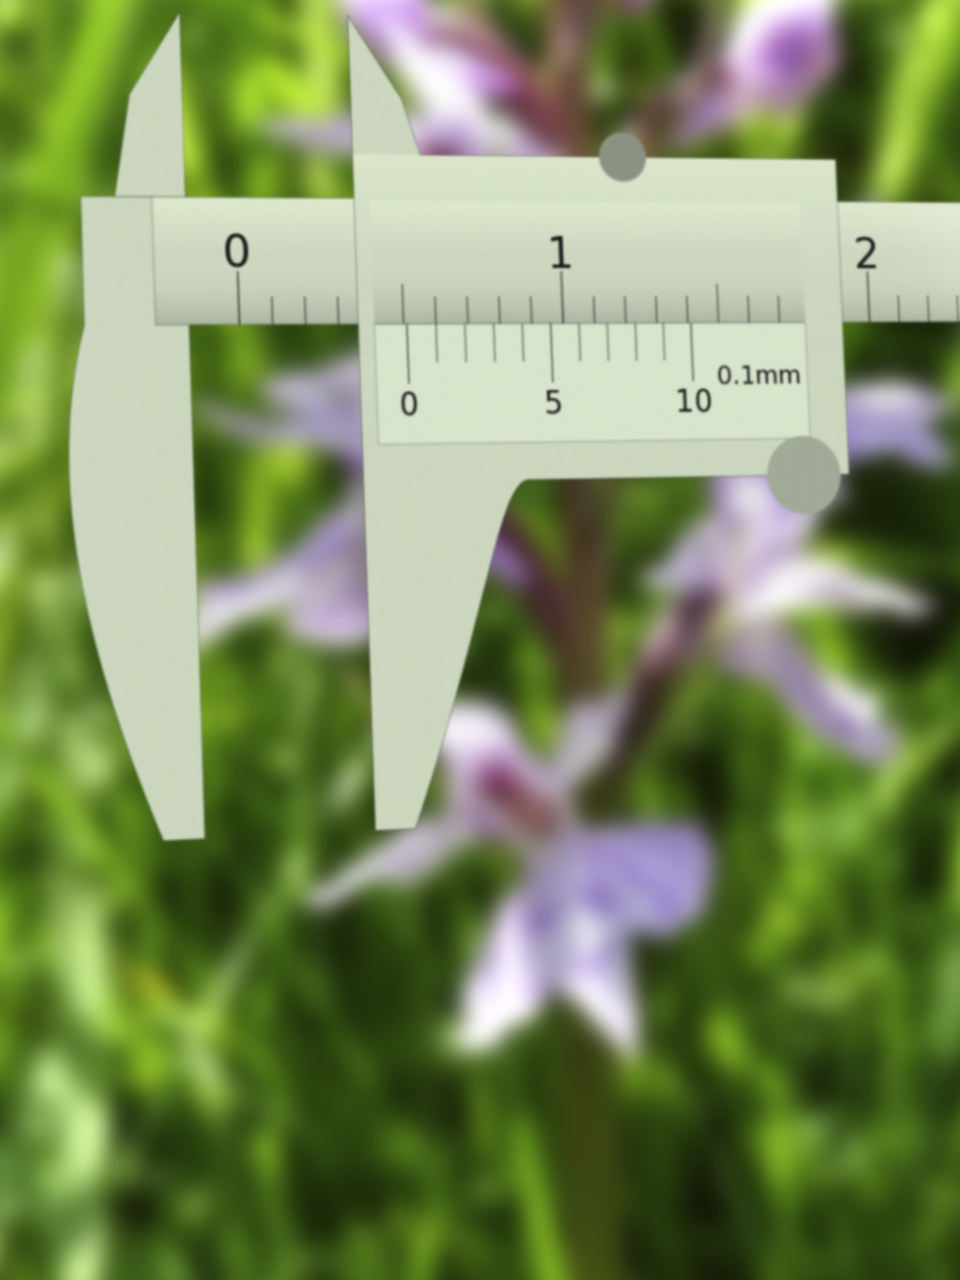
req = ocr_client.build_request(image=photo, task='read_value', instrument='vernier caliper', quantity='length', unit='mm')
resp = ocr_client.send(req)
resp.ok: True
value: 5.1 mm
